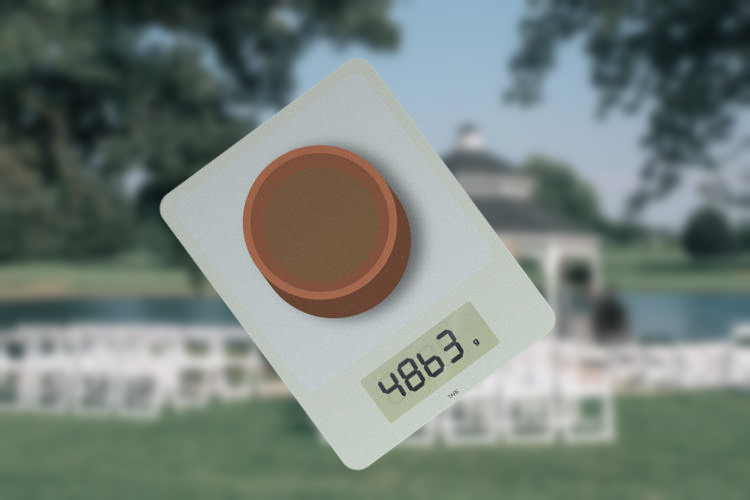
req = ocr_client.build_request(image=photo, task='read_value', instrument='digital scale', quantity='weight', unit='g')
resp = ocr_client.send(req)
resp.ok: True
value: 4863 g
